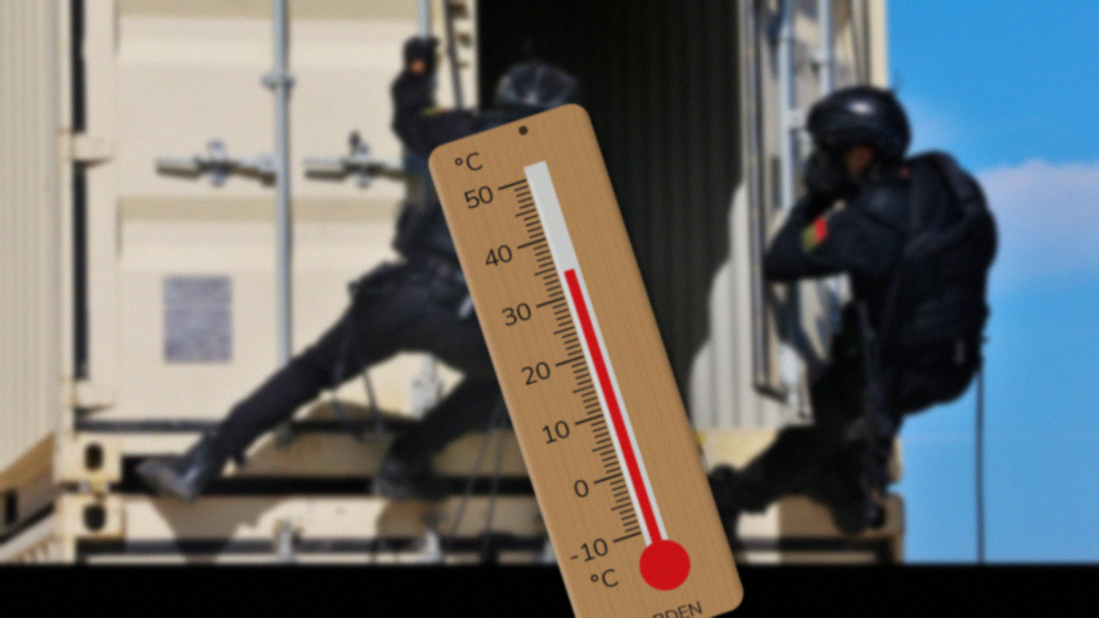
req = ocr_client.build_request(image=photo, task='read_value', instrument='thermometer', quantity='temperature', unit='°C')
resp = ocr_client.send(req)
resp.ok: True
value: 34 °C
